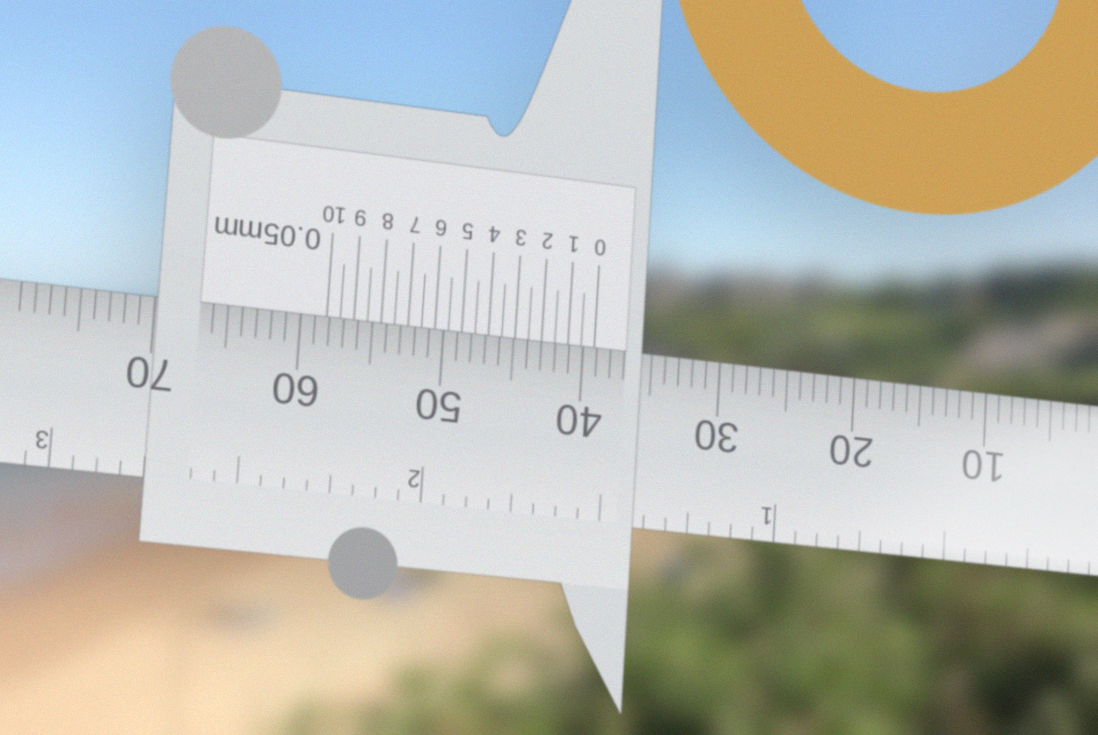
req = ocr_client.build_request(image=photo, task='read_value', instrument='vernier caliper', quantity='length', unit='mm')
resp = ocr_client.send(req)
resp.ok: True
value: 39.2 mm
